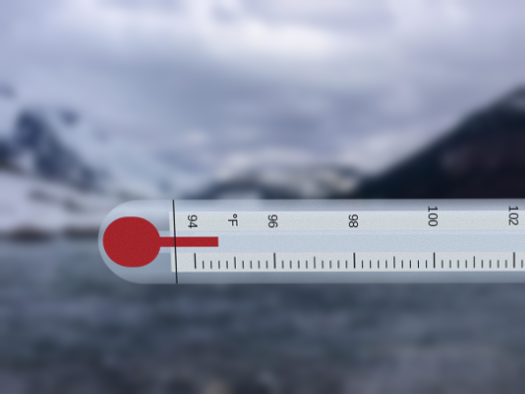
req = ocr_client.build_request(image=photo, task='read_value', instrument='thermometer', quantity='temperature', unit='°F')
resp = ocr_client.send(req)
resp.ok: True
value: 94.6 °F
